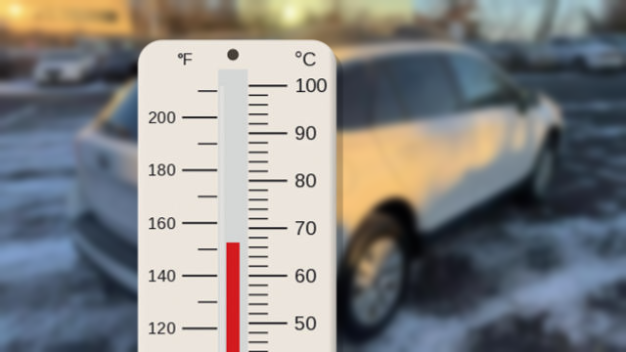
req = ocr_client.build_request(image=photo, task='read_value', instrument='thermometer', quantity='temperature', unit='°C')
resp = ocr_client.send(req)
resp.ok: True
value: 67 °C
